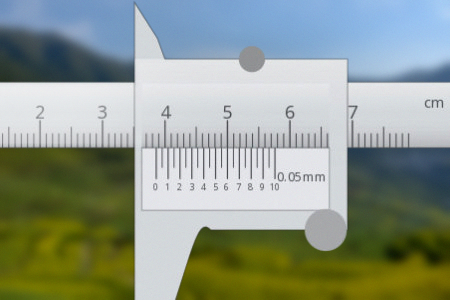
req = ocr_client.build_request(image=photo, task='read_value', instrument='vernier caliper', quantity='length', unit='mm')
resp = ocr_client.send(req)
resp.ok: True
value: 38.6 mm
